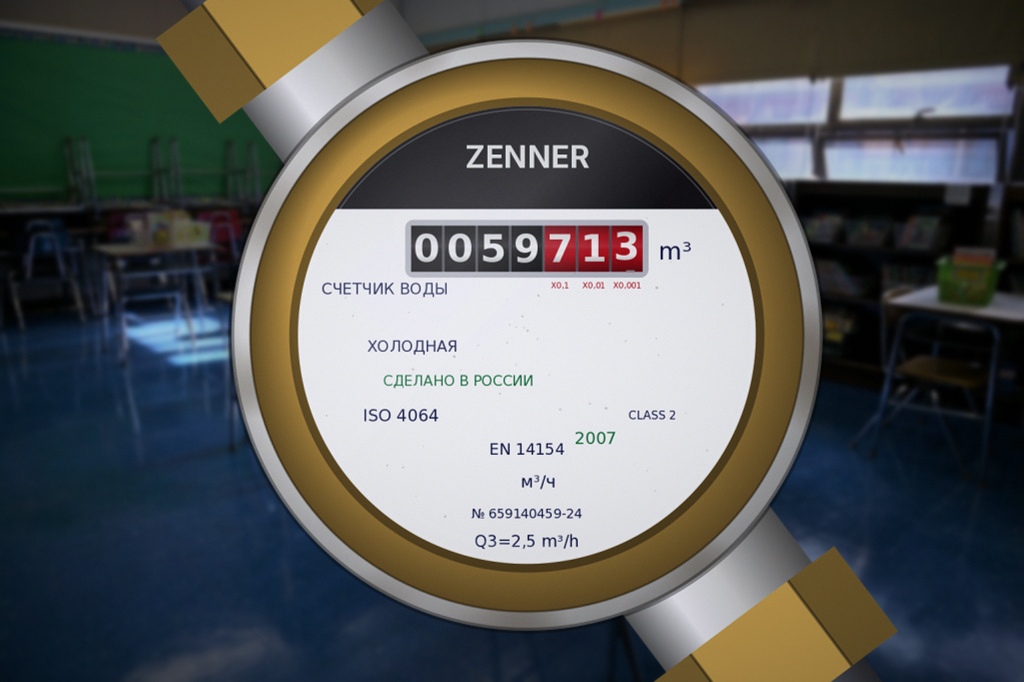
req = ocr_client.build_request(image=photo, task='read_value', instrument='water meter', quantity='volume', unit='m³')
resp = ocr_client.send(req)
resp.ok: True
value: 59.713 m³
